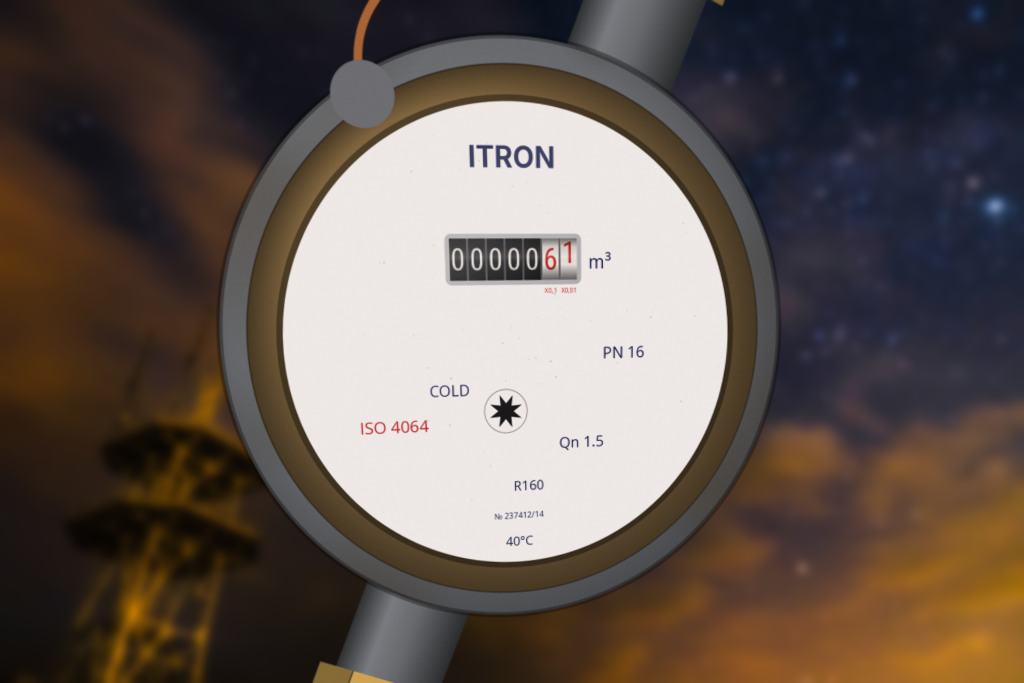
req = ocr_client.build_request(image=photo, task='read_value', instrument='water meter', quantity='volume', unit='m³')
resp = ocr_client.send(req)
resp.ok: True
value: 0.61 m³
